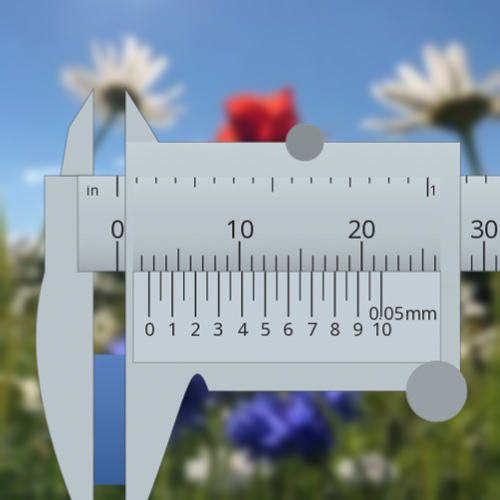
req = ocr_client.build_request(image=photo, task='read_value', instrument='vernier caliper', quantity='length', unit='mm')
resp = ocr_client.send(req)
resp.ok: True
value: 2.6 mm
